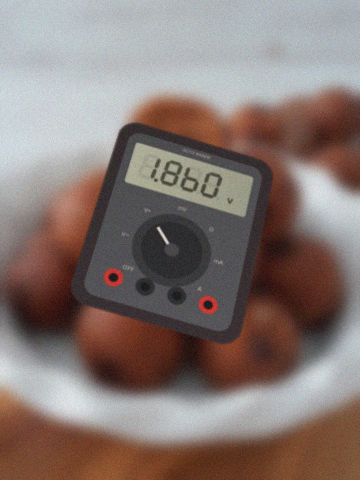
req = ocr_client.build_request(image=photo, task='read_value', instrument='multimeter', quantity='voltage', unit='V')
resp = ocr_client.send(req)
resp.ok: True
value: 1.860 V
